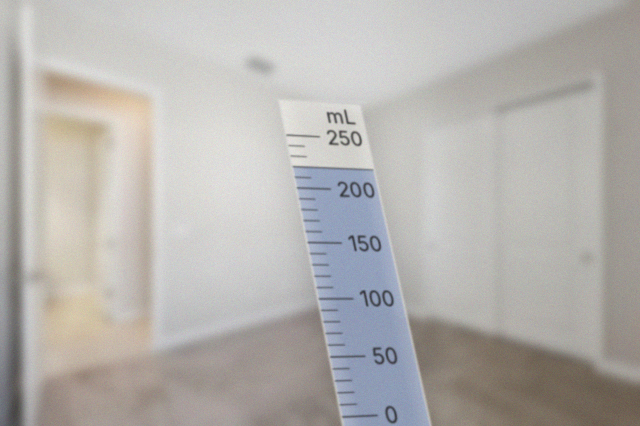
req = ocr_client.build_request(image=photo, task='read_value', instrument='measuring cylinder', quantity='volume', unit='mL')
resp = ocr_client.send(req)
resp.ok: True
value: 220 mL
